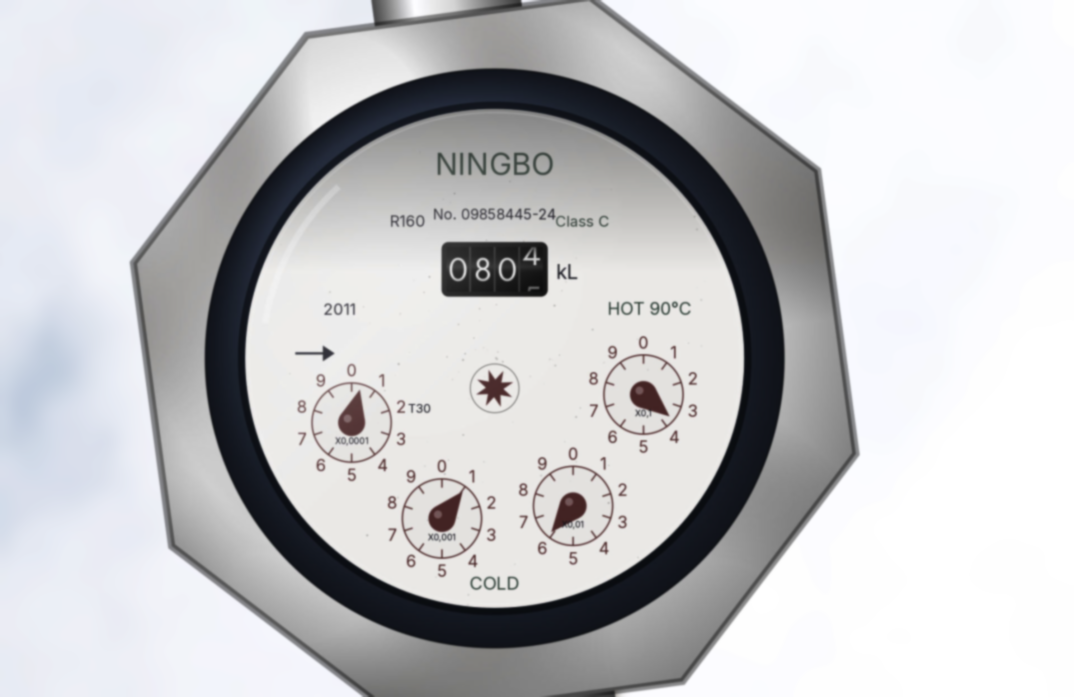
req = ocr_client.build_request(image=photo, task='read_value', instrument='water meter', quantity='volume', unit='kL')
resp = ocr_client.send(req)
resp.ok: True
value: 804.3610 kL
